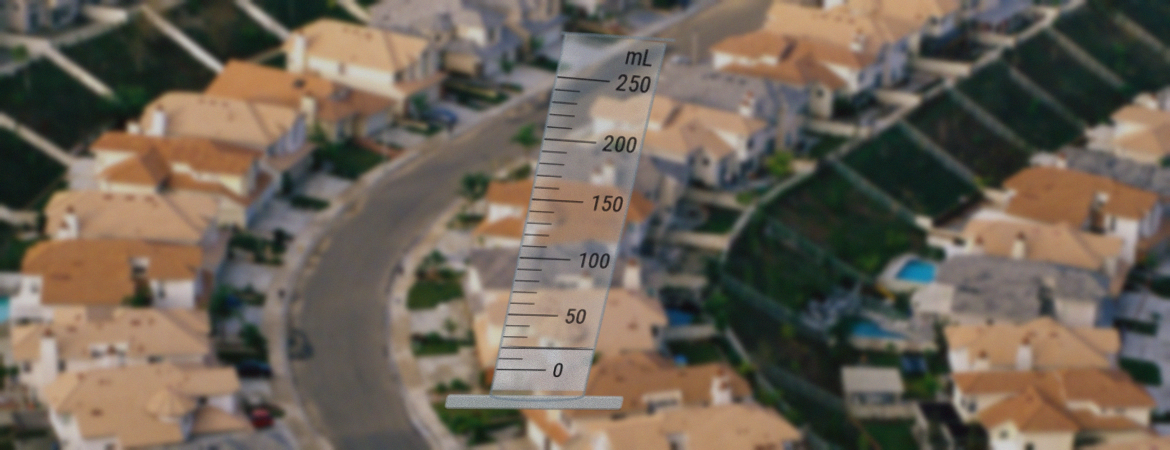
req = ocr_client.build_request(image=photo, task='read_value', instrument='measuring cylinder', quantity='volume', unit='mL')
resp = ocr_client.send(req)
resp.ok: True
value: 20 mL
